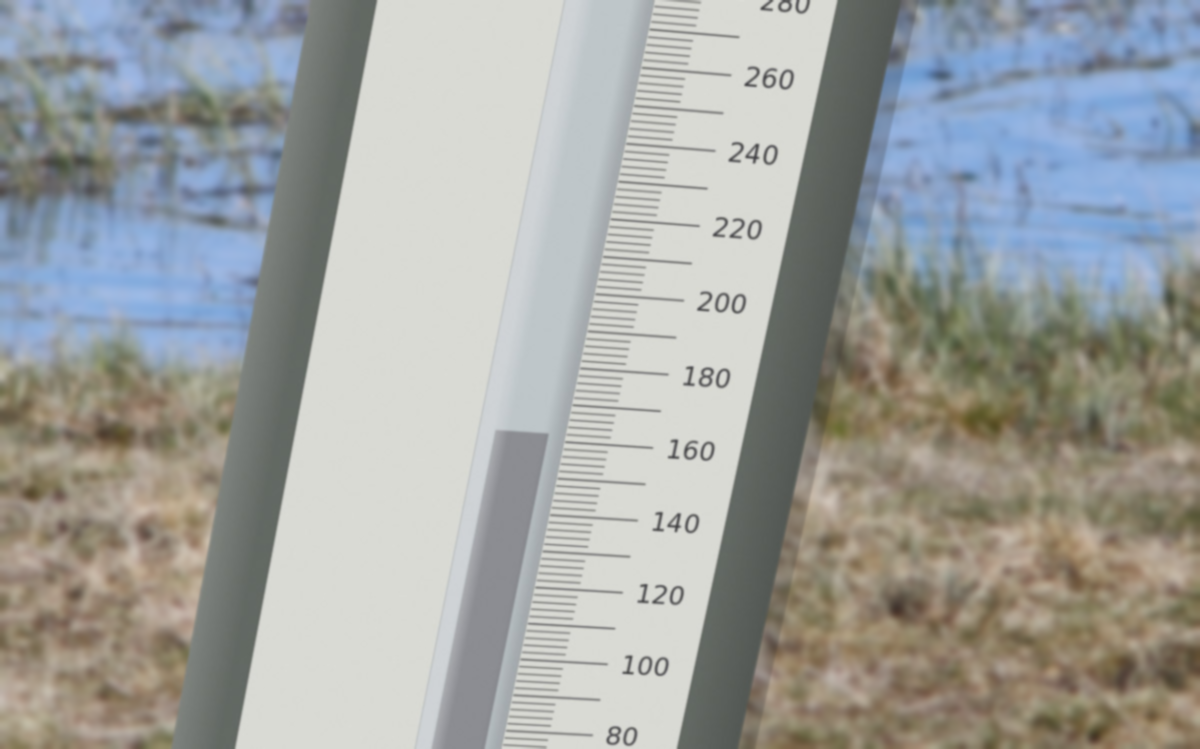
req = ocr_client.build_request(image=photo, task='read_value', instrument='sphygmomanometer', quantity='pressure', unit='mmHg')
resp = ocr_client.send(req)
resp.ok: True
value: 162 mmHg
